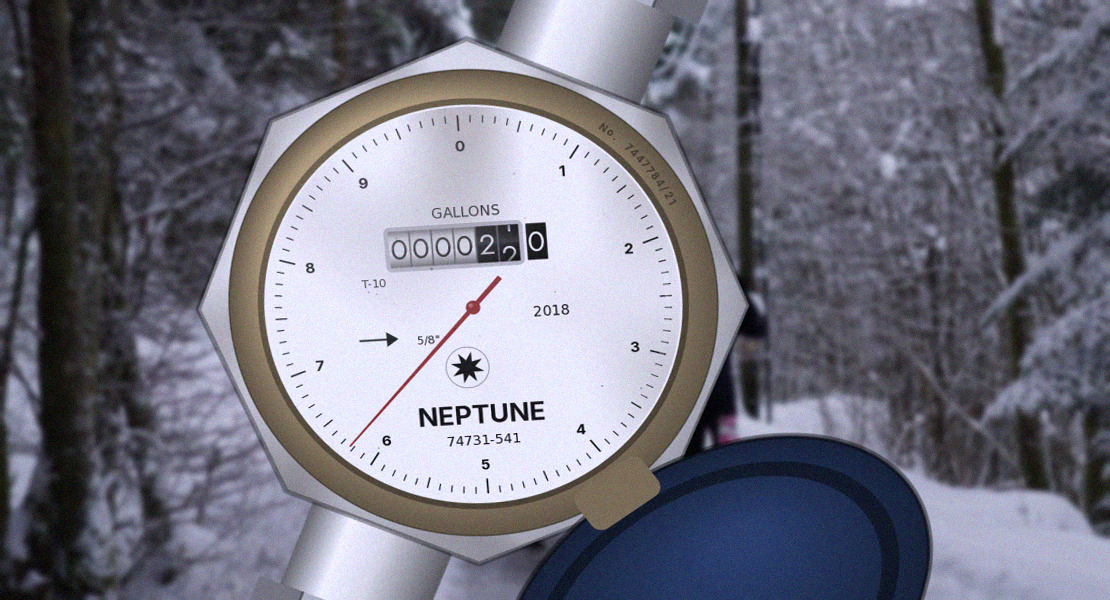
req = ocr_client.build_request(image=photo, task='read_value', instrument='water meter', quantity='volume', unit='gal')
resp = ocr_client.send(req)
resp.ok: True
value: 216.2 gal
